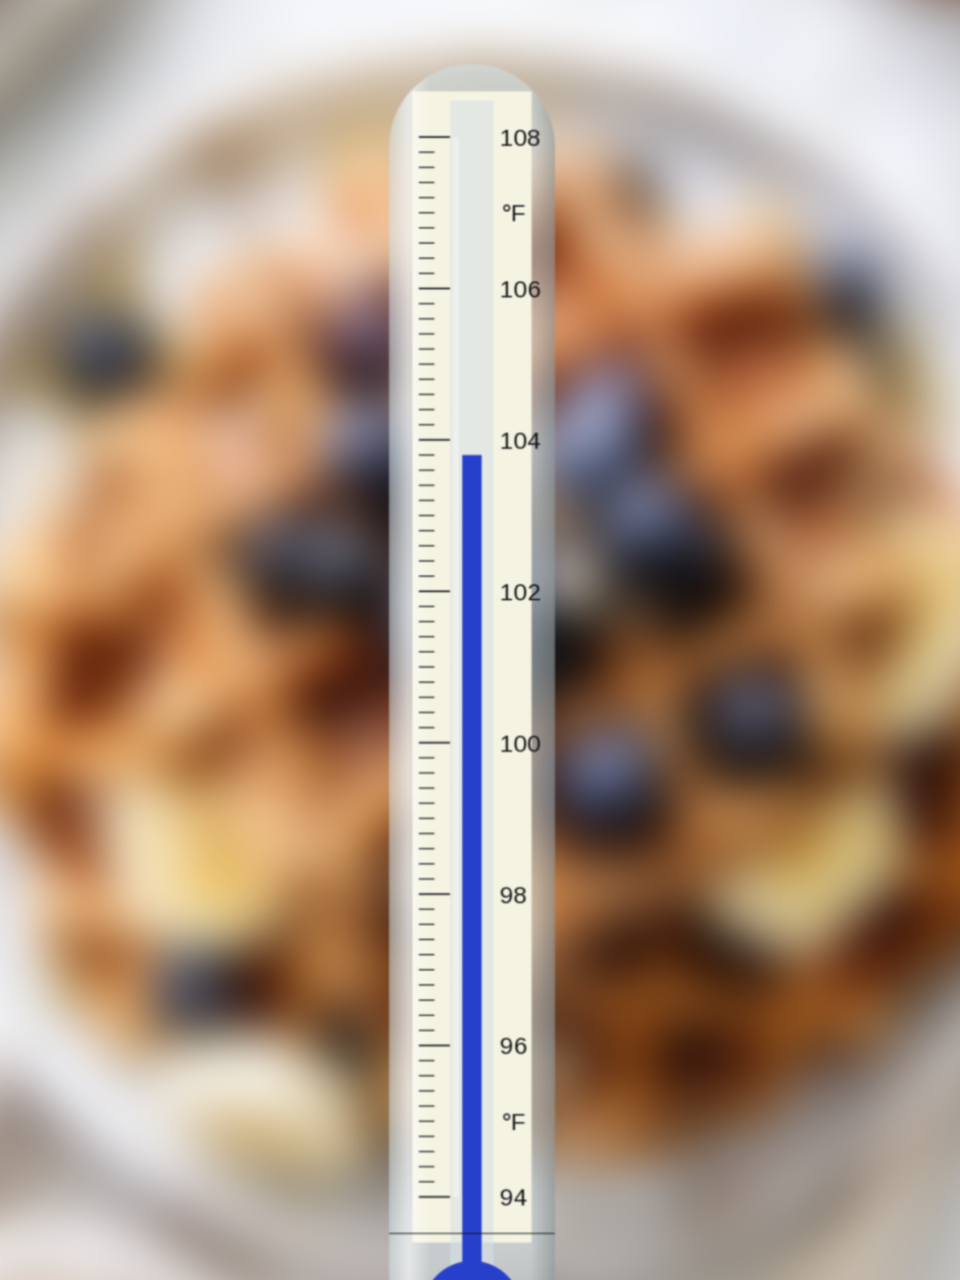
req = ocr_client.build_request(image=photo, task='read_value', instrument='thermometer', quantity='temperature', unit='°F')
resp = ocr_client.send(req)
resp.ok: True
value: 103.8 °F
